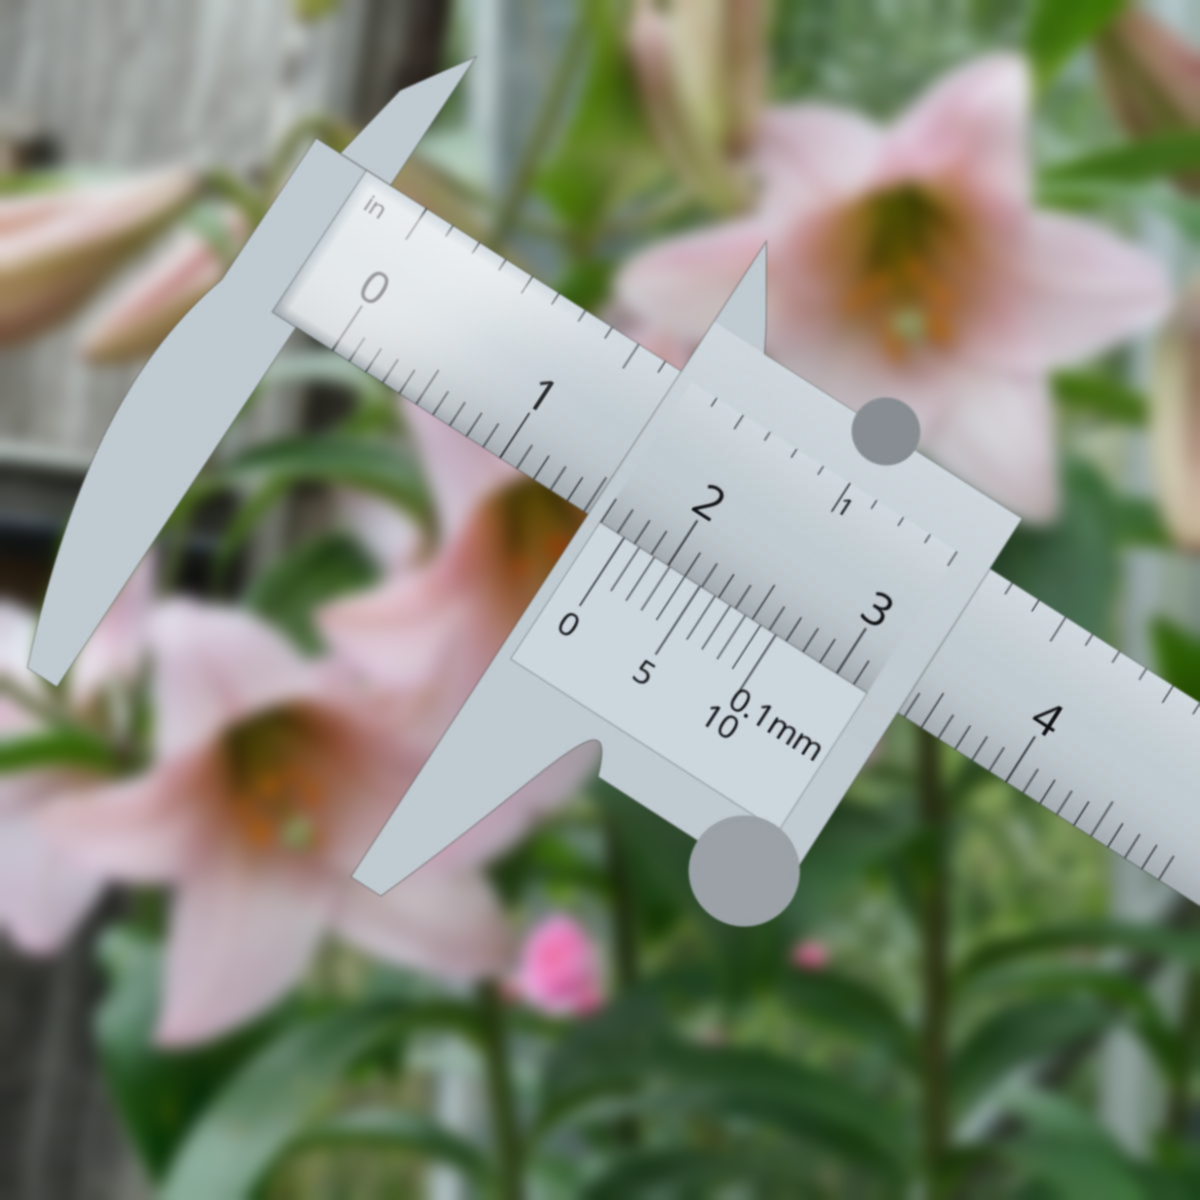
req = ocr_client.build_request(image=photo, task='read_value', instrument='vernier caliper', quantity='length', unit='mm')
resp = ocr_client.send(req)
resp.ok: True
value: 17.4 mm
